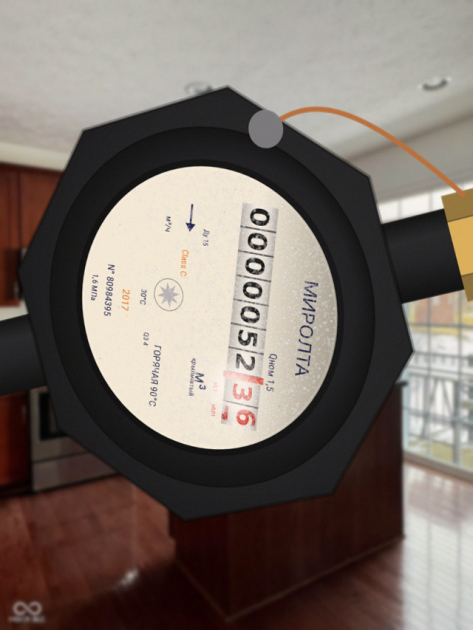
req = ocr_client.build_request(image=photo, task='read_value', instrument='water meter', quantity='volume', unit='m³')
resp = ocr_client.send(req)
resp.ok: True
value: 52.36 m³
